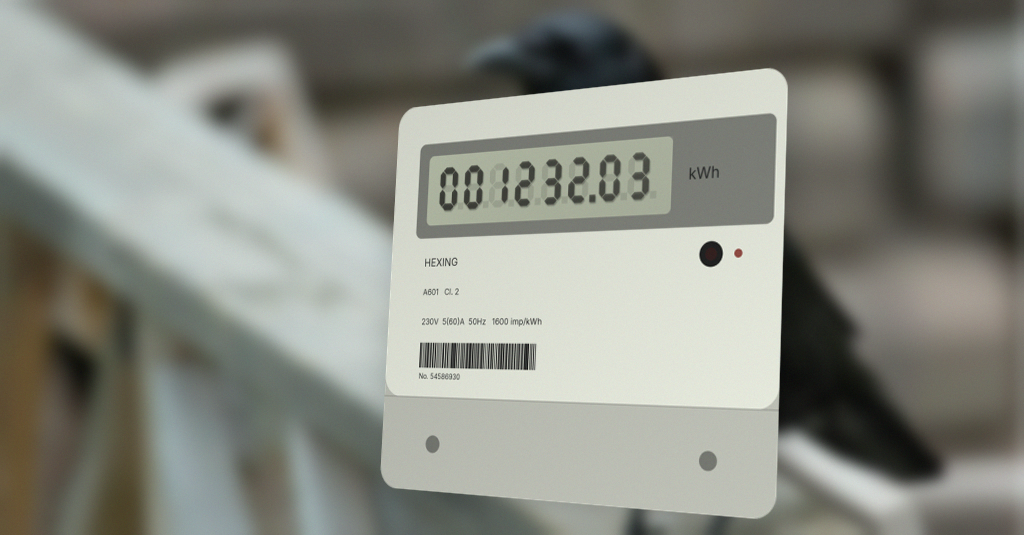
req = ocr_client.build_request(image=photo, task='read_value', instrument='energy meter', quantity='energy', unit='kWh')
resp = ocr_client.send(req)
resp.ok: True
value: 1232.03 kWh
